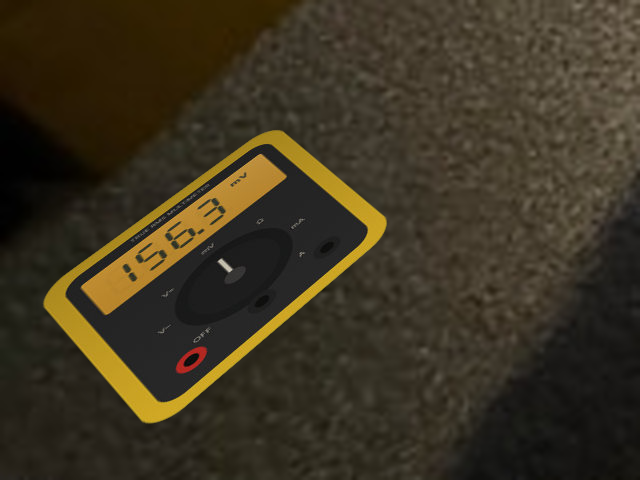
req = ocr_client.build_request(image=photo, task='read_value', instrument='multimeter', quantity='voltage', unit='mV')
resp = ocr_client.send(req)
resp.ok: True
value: 156.3 mV
